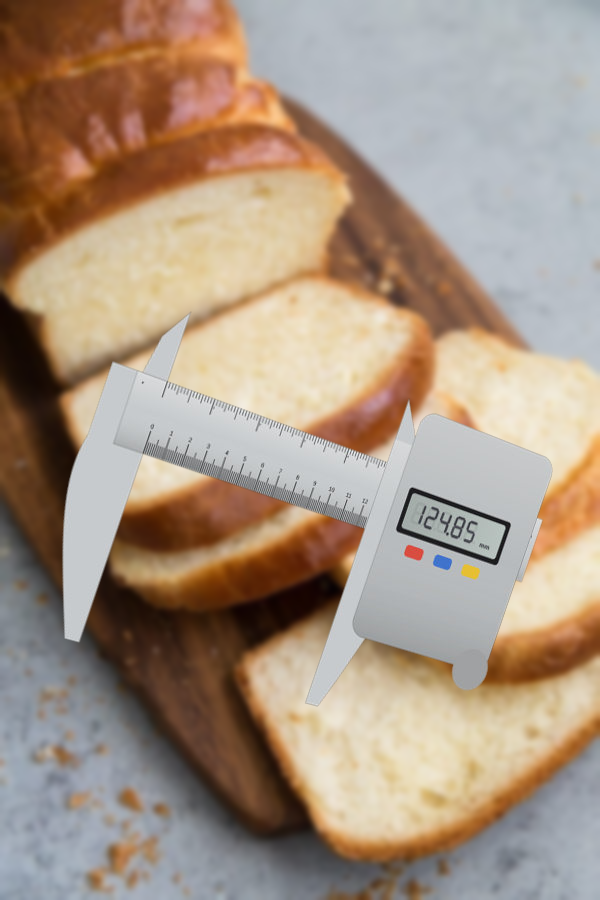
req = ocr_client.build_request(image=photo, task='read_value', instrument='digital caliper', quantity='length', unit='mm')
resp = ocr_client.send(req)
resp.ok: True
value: 124.85 mm
